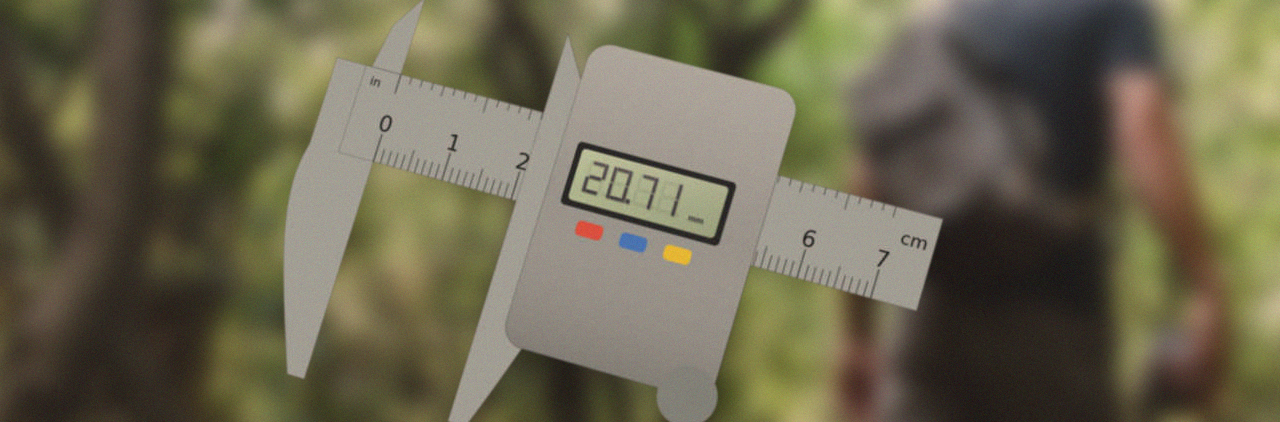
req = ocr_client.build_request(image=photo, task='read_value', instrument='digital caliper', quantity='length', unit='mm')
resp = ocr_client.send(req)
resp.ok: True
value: 20.71 mm
